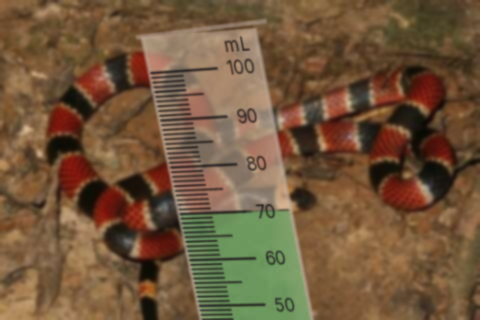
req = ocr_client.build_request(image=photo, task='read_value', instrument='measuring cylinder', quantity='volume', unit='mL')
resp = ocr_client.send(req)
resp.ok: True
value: 70 mL
